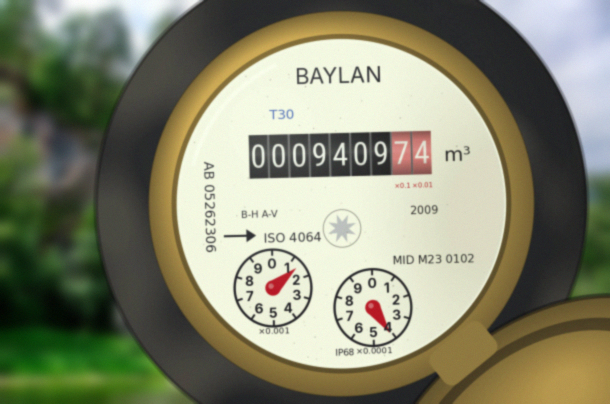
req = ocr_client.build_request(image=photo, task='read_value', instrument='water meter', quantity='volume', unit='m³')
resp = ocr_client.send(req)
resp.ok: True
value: 9409.7414 m³
